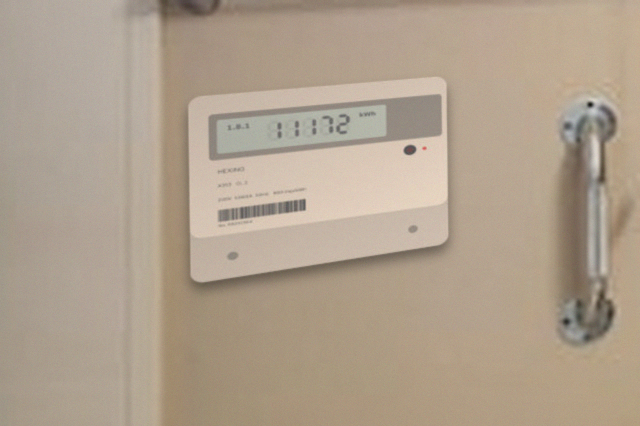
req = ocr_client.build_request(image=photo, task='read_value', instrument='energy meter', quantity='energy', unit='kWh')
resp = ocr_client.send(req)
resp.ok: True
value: 11172 kWh
